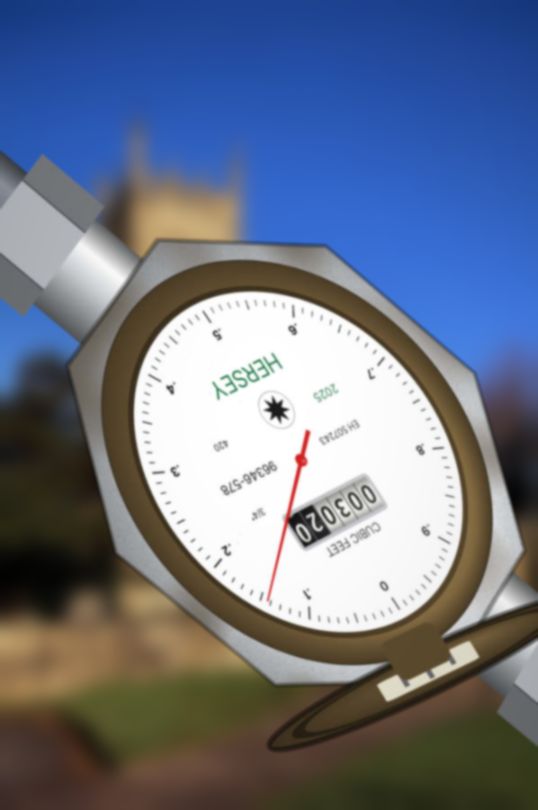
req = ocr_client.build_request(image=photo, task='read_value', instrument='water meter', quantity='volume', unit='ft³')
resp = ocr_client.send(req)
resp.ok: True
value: 3020.14 ft³
